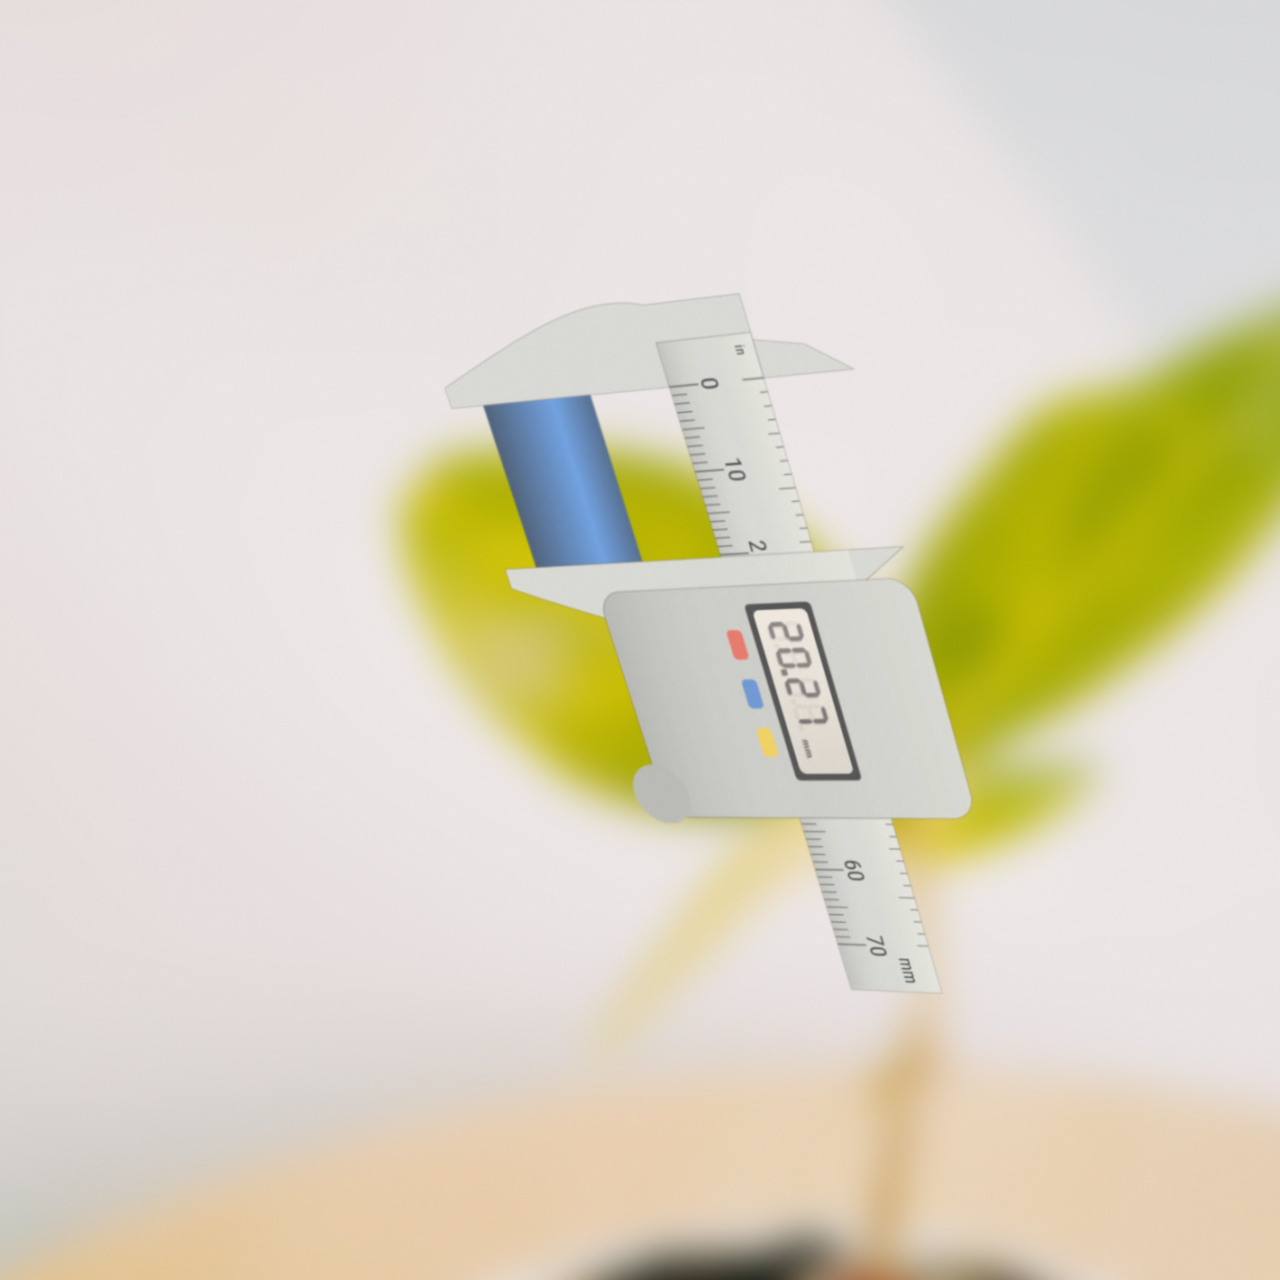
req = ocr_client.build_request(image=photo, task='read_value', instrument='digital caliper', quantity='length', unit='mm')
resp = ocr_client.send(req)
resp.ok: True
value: 20.27 mm
